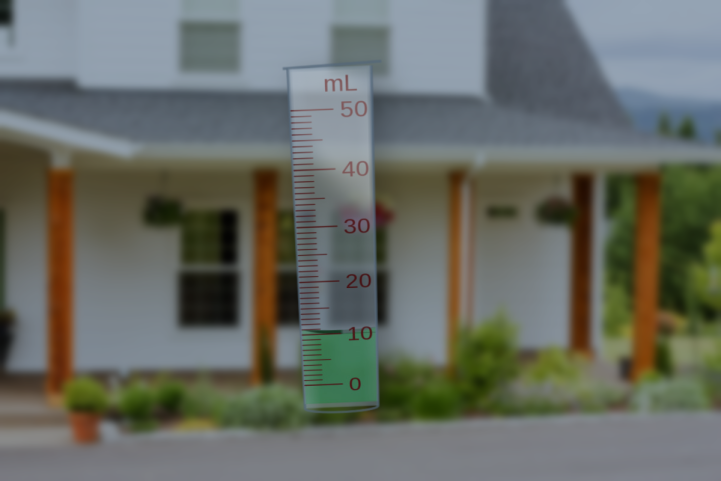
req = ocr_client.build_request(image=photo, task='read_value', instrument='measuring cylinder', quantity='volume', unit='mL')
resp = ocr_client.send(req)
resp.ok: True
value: 10 mL
